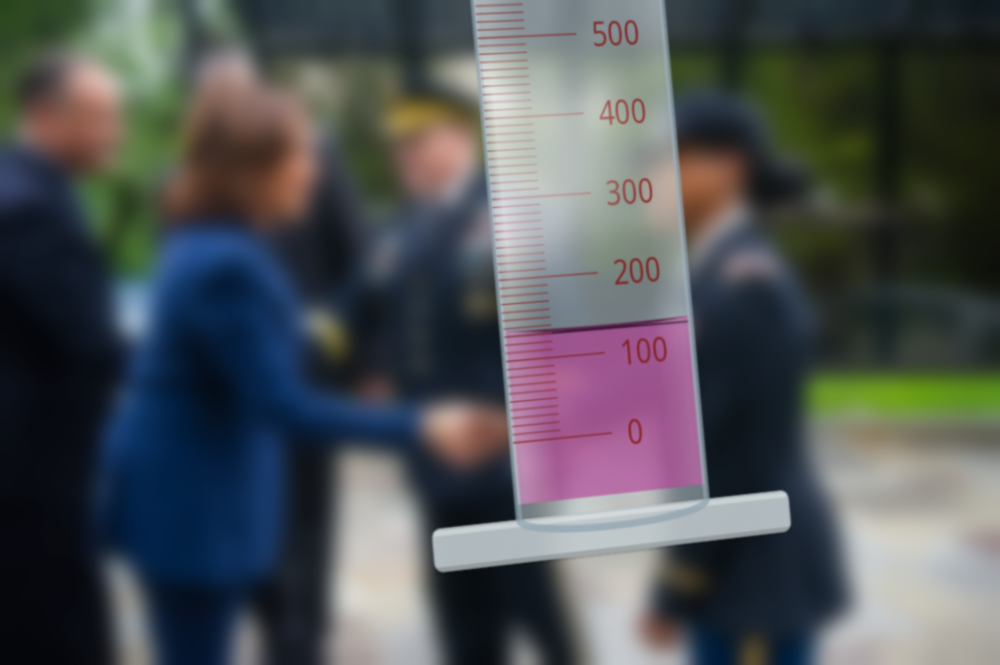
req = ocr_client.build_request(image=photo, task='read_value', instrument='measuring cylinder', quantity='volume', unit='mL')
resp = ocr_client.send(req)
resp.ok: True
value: 130 mL
